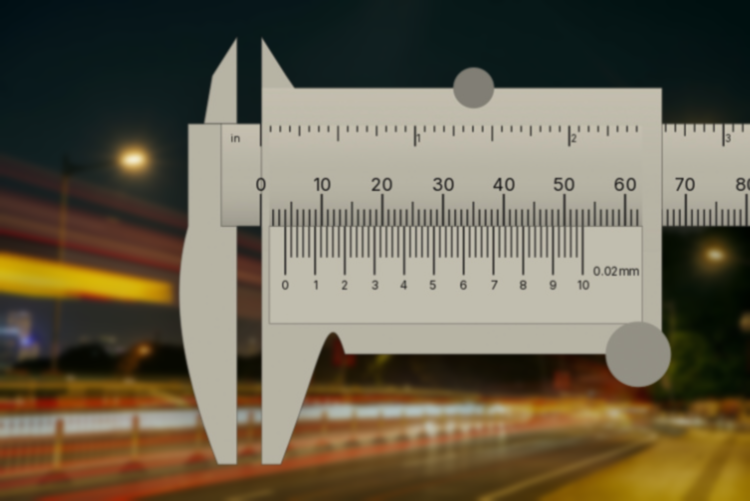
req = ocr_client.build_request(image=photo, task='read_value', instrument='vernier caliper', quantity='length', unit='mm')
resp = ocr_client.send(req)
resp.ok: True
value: 4.0 mm
